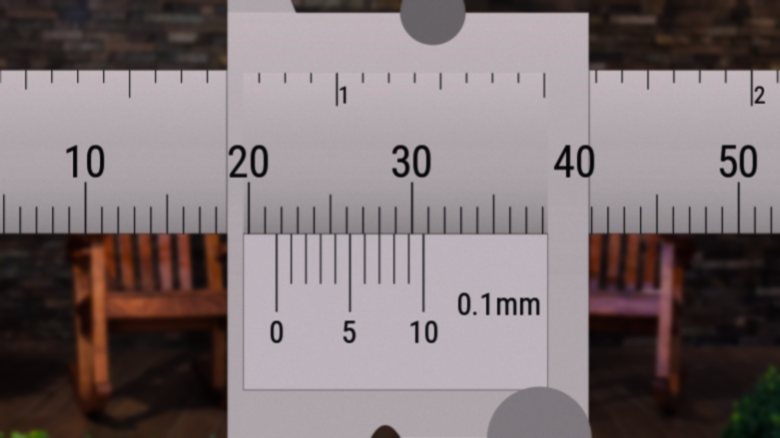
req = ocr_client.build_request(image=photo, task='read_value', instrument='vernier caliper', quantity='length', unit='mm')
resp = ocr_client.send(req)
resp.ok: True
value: 21.7 mm
